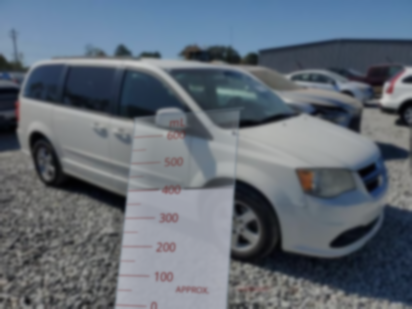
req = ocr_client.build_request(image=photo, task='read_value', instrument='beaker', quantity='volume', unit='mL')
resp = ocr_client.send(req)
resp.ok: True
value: 400 mL
